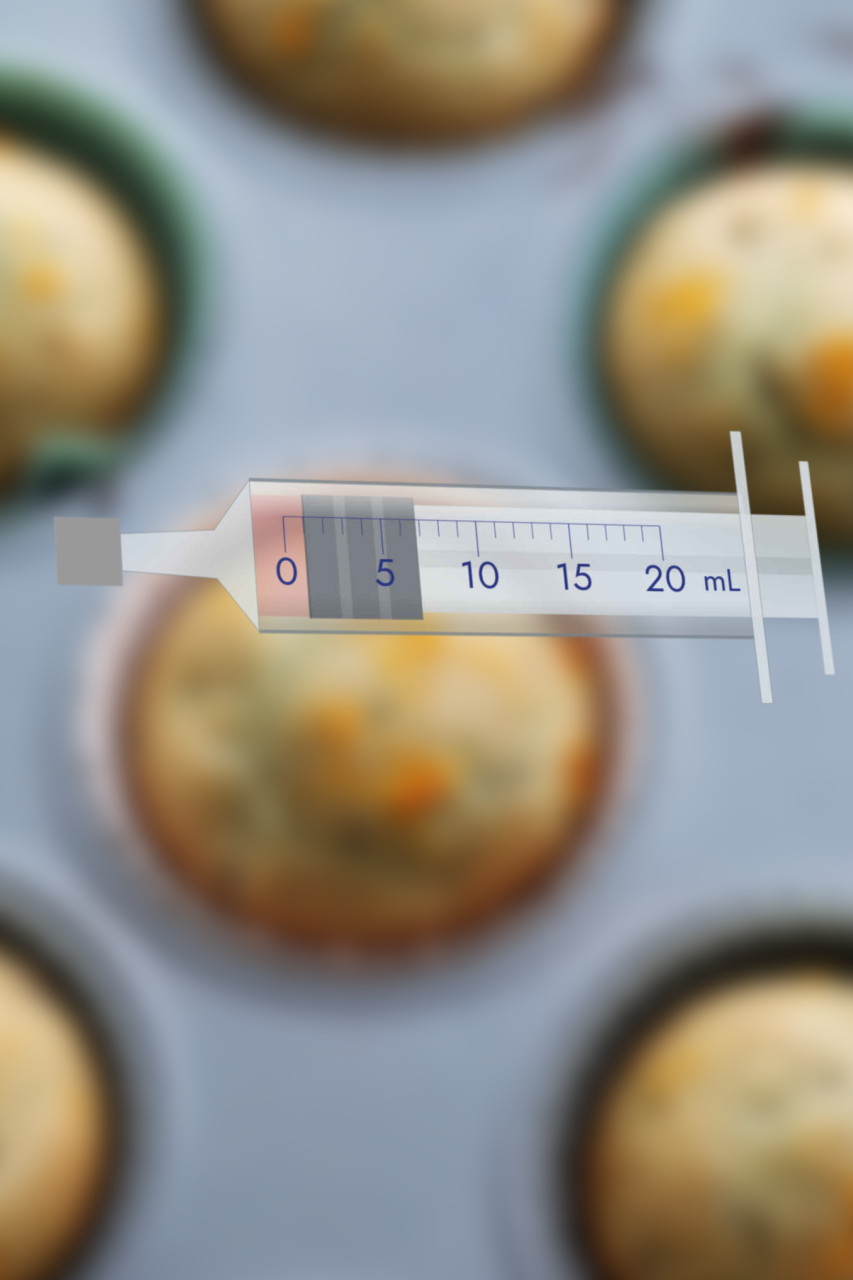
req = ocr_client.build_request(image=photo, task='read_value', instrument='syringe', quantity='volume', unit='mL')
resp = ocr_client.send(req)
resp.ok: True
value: 1 mL
